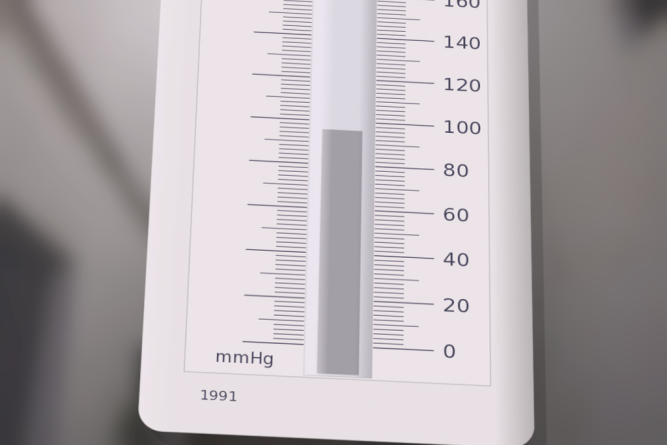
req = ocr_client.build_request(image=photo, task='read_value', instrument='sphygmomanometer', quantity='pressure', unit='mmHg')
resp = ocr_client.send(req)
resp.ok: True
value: 96 mmHg
